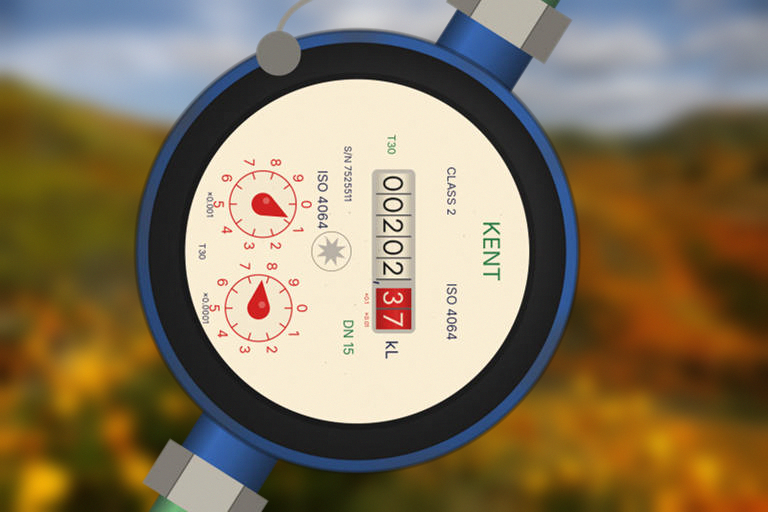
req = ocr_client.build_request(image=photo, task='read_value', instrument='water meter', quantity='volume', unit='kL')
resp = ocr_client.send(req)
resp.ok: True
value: 202.3707 kL
